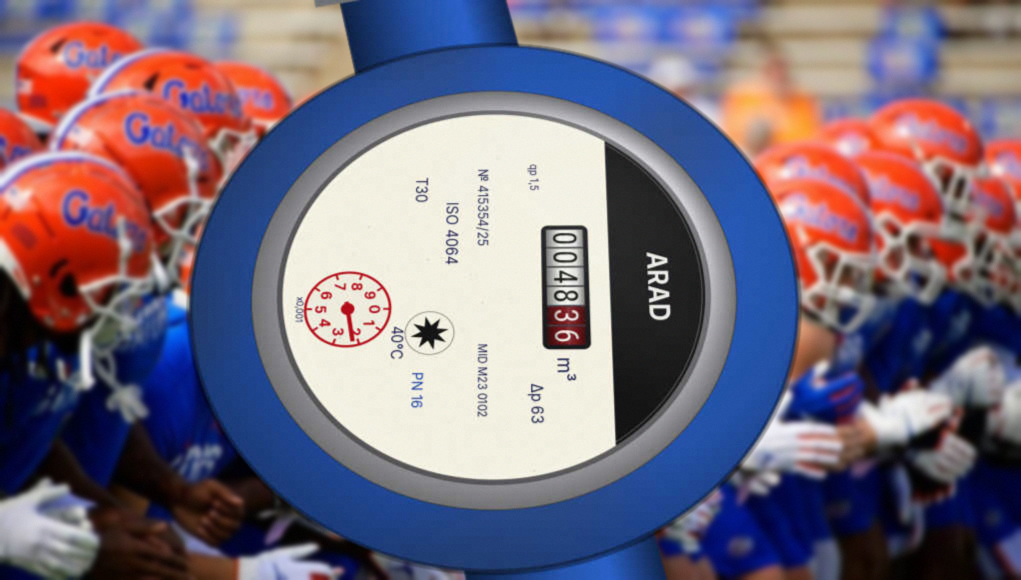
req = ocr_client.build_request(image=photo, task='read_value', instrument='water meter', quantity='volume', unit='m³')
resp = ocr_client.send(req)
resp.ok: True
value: 48.362 m³
